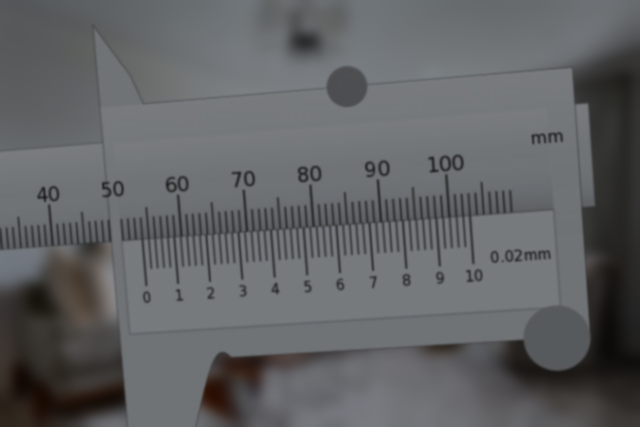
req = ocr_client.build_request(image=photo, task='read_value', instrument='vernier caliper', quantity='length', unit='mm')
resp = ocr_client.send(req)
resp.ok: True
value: 54.0 mm
